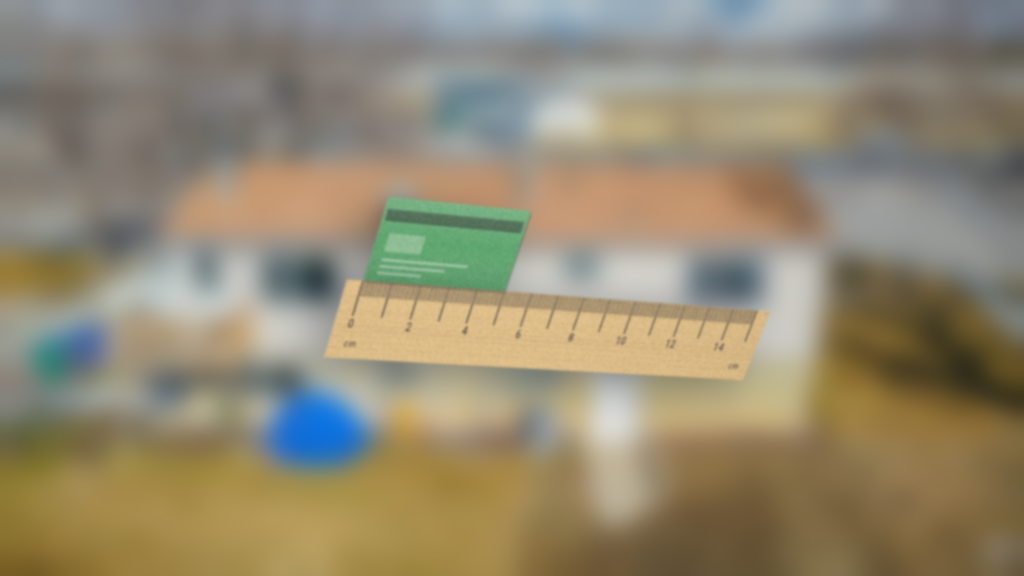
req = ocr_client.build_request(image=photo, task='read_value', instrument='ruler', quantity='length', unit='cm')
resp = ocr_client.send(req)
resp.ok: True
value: 5 cm
